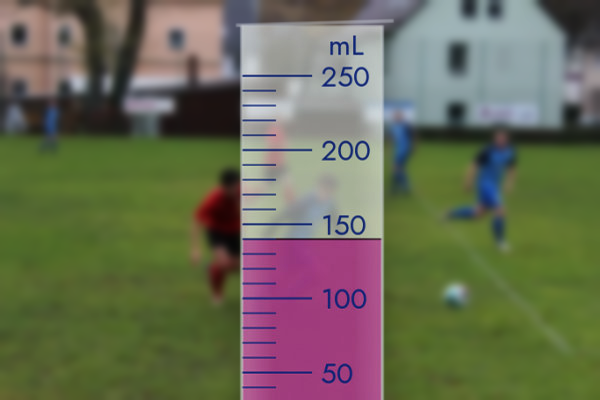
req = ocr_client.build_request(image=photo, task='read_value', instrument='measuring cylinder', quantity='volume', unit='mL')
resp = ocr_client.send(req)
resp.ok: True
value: 140 mL
